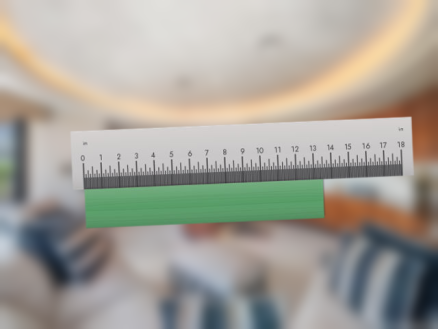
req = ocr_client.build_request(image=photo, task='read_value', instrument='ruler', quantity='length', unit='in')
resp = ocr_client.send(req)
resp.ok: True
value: 13.5 in
